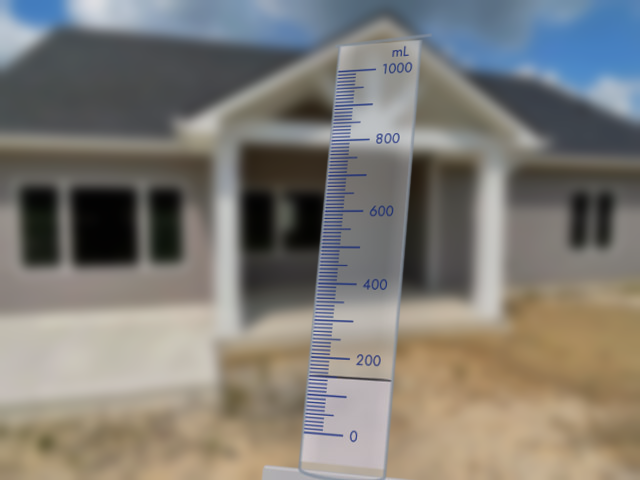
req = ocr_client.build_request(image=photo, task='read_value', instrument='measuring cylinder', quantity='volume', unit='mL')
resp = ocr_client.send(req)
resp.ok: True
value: 150 mL
